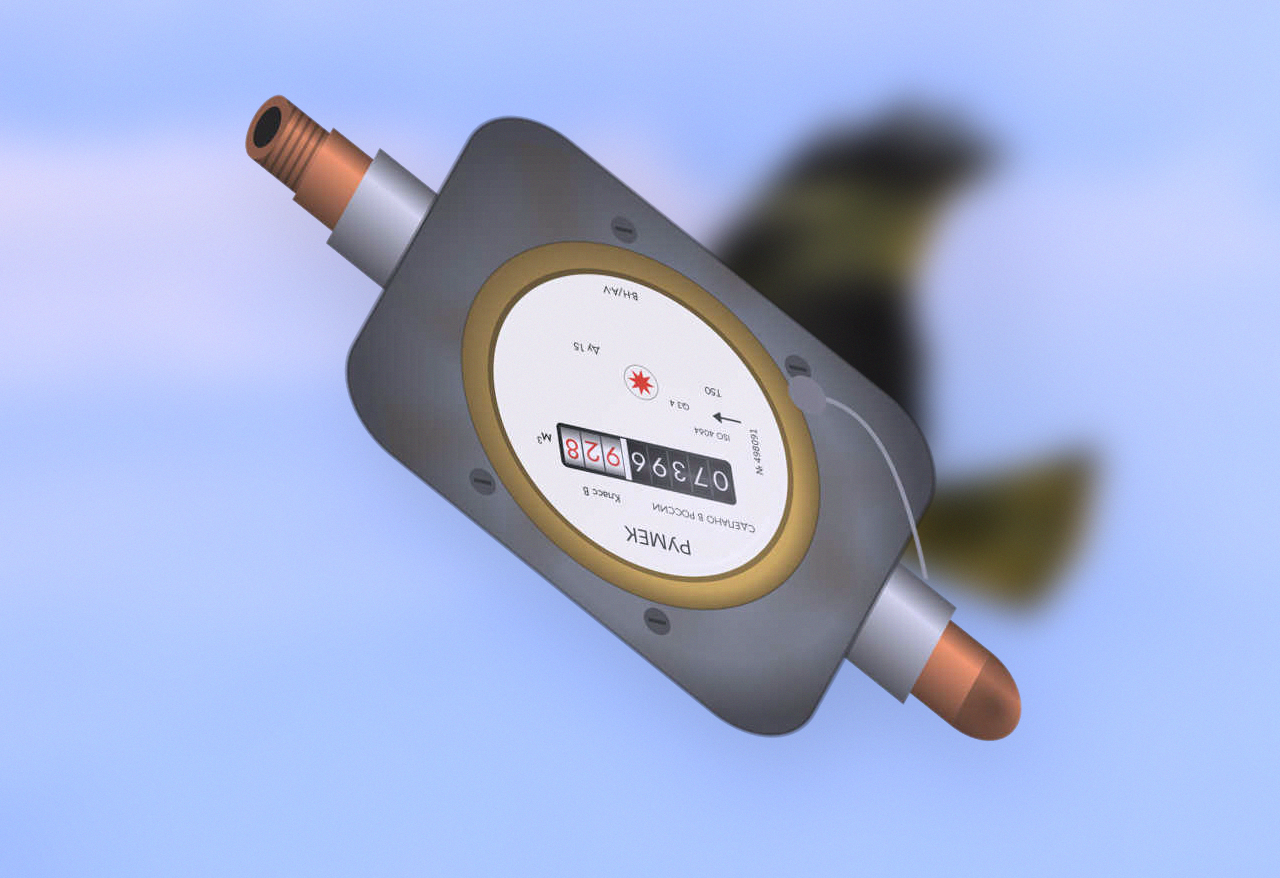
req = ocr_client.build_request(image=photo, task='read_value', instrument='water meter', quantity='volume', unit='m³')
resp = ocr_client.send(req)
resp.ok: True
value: 7396.928 m³
